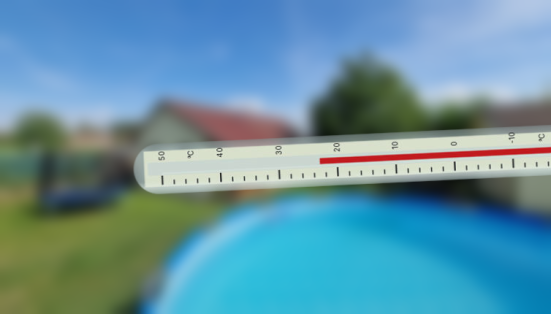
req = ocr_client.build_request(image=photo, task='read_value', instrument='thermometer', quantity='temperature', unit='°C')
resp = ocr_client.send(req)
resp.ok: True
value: 23 °C
